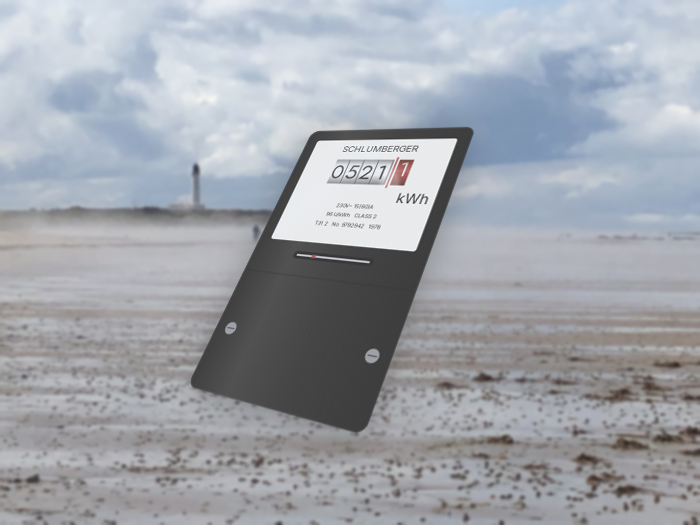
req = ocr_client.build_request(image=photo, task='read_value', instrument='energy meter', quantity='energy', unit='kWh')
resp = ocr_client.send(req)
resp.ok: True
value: 521.1 kWh
